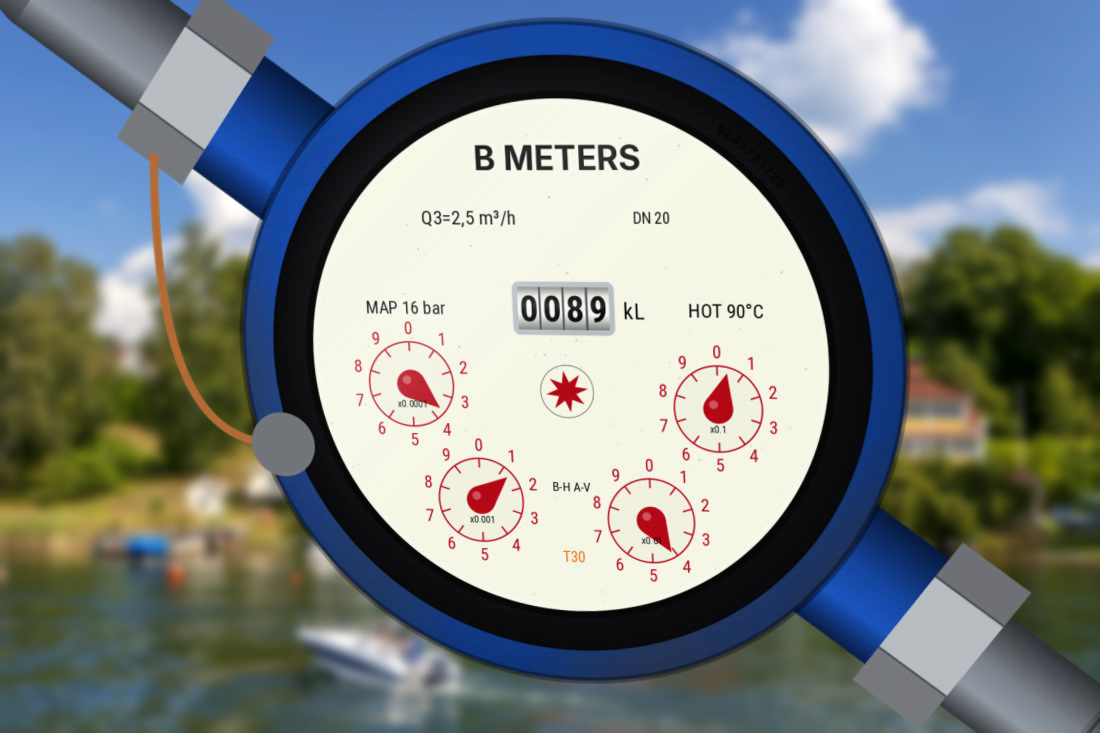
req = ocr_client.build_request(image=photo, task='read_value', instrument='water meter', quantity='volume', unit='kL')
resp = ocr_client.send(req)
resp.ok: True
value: 89.0413 kL
